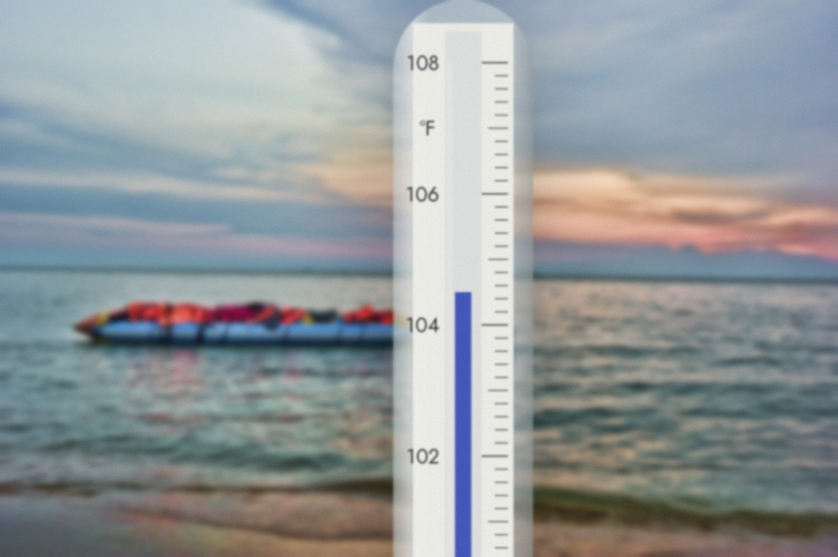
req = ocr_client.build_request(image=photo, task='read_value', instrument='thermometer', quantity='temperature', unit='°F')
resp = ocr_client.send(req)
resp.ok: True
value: 104.5 °F
